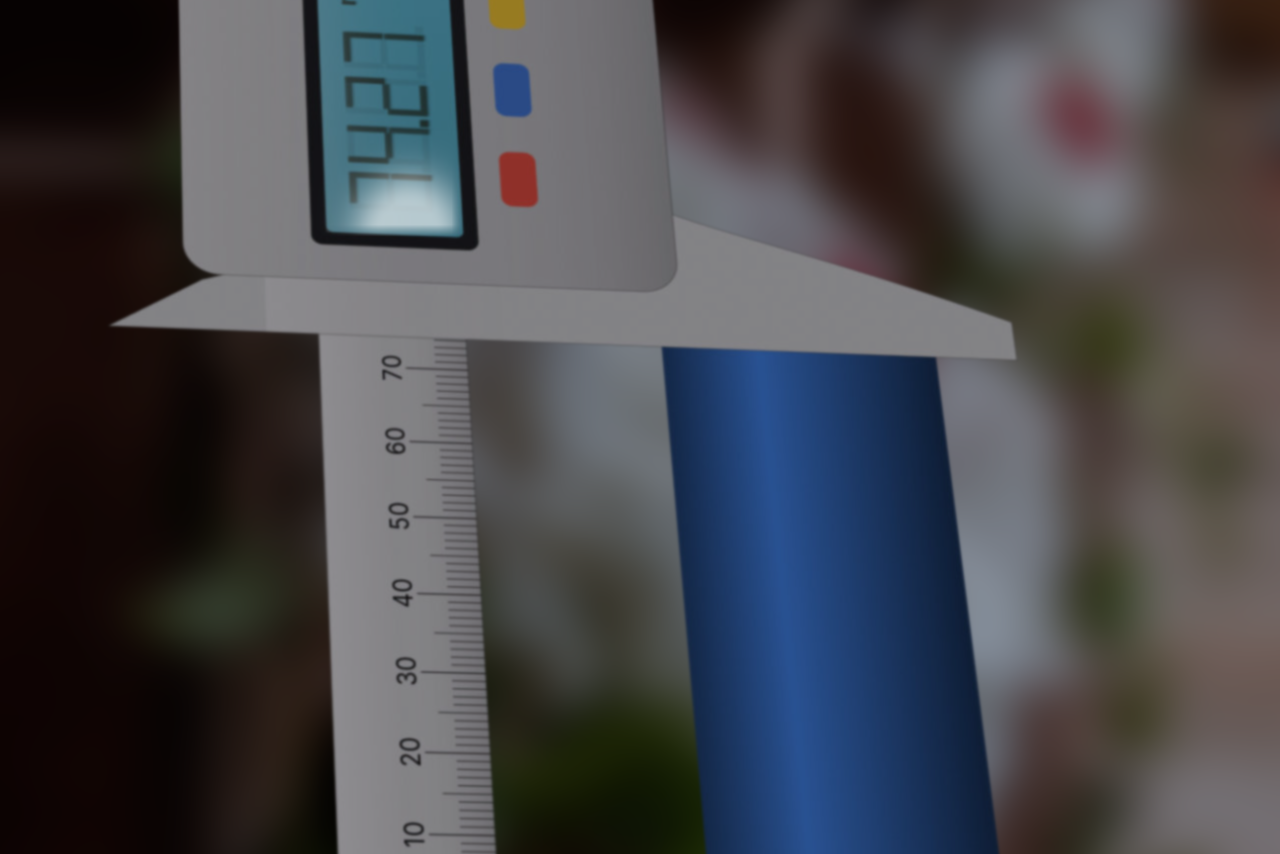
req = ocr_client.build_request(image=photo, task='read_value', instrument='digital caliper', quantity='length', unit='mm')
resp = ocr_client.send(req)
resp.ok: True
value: 74.27 mm
